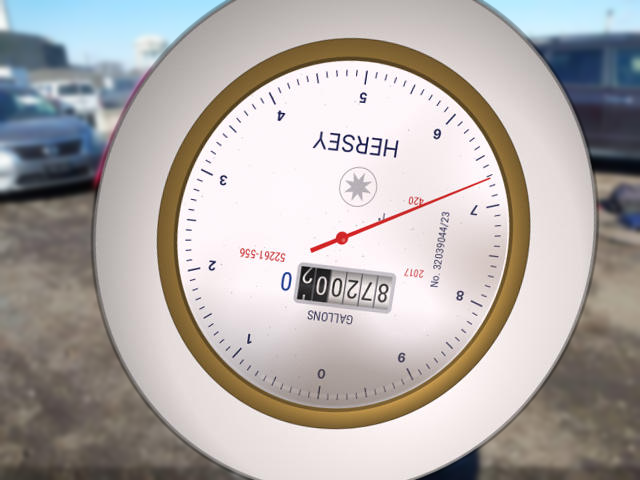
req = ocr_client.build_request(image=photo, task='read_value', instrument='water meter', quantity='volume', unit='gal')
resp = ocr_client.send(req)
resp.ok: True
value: 8720016.7 gal
